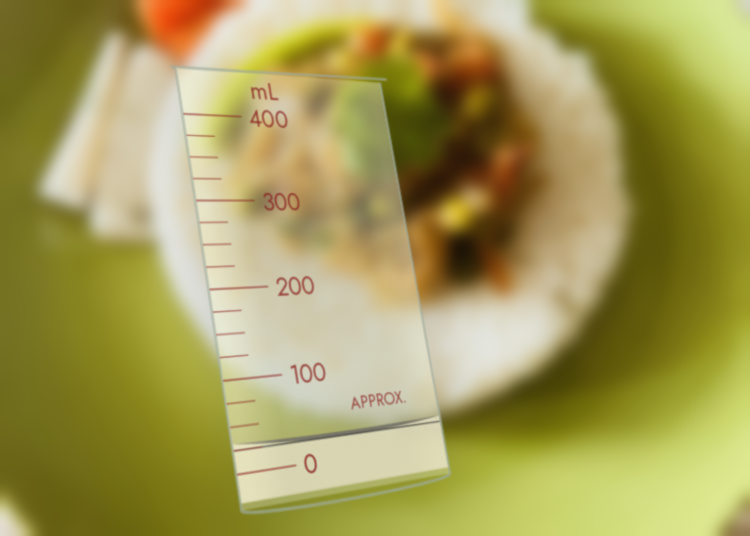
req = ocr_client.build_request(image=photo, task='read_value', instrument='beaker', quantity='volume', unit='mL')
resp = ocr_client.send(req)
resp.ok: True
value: 25 mL
